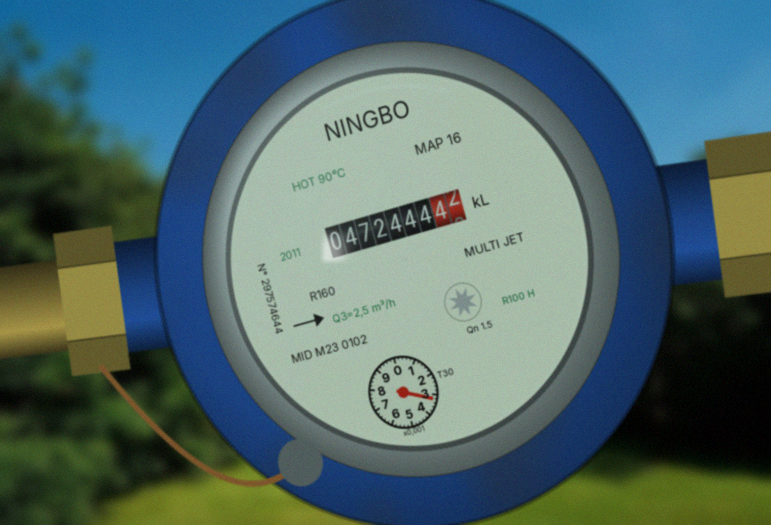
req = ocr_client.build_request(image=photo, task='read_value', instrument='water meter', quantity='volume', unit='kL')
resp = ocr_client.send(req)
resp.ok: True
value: 472444.423 kL
